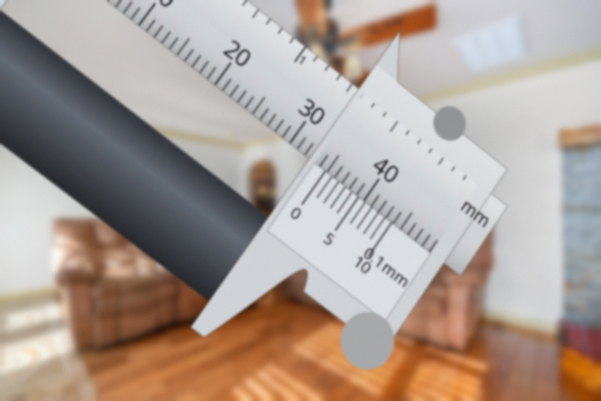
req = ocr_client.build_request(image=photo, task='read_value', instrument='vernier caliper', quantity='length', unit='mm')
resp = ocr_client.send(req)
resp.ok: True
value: 34.8 mm
